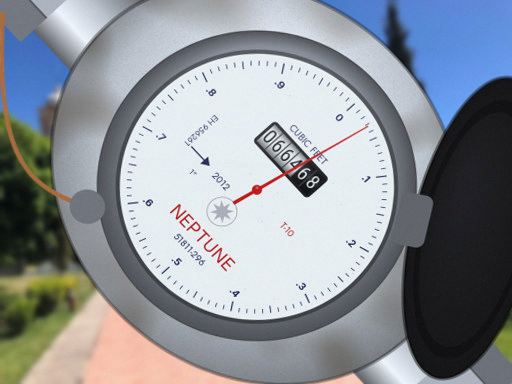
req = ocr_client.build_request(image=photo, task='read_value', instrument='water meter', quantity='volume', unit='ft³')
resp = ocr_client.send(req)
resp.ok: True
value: 66468.03 ft³
